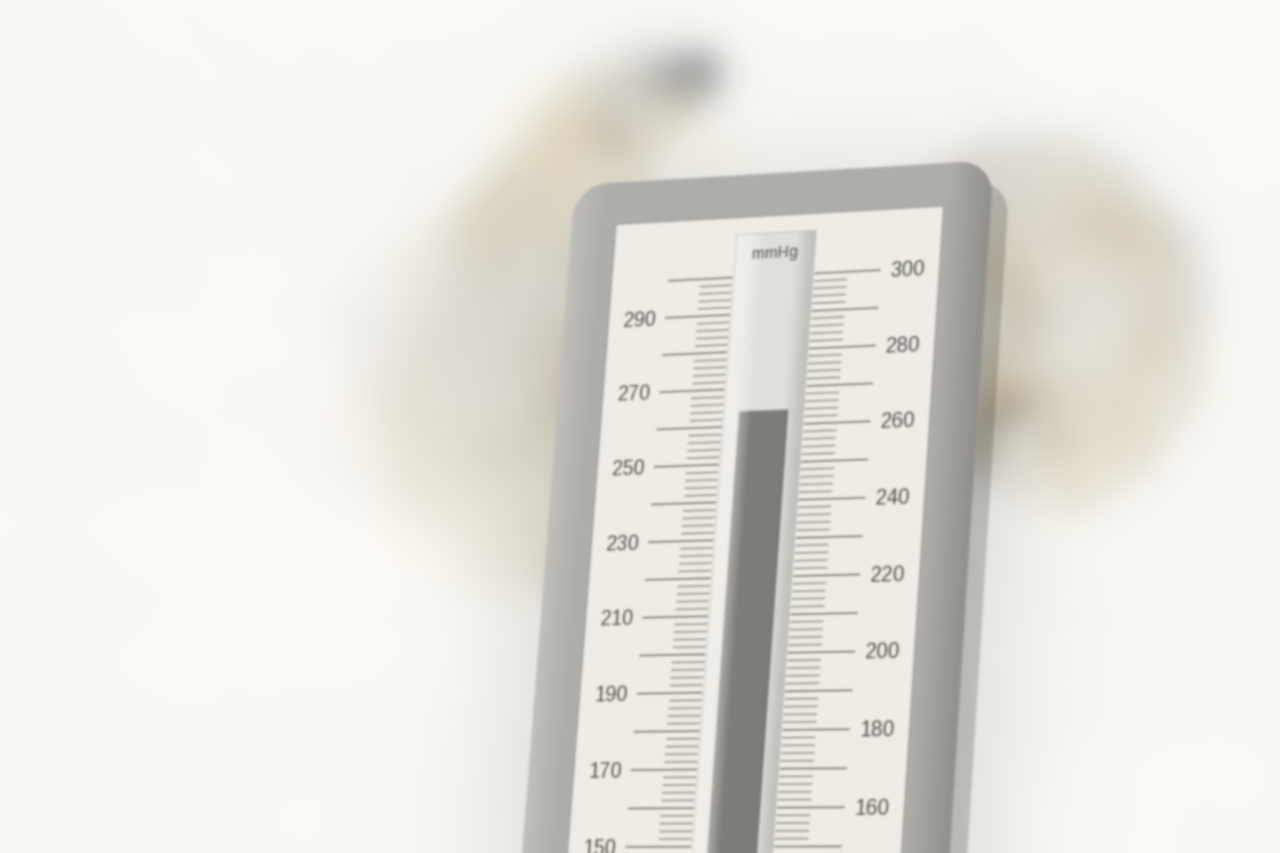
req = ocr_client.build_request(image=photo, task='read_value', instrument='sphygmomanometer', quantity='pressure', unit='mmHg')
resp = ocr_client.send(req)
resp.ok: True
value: 264 mmHg
